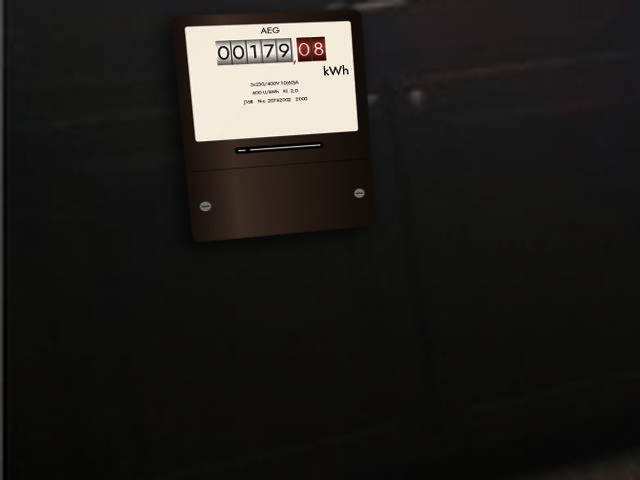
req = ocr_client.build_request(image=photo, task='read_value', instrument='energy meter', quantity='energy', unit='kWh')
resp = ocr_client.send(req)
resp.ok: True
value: 179.08 kWh
